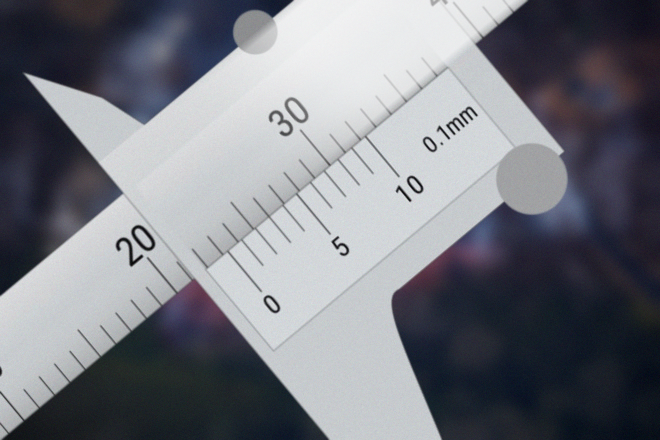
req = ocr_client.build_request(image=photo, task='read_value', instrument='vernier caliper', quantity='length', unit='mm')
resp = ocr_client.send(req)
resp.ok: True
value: 23.3 mm
